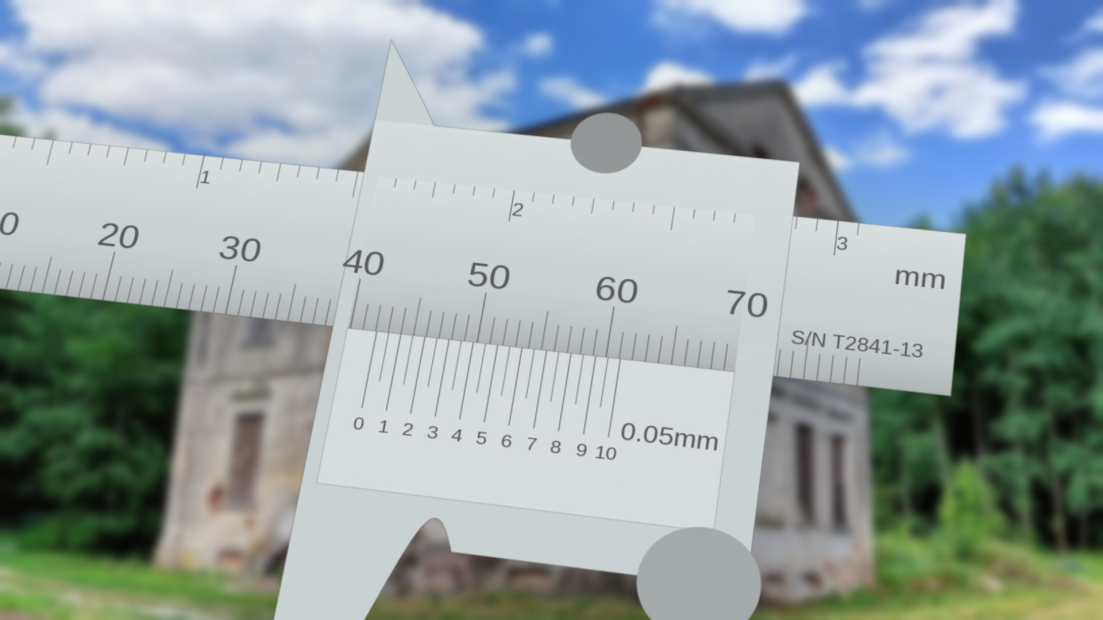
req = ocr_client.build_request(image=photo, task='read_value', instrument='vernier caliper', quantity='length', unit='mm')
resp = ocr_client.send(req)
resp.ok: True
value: 42.1 mm
